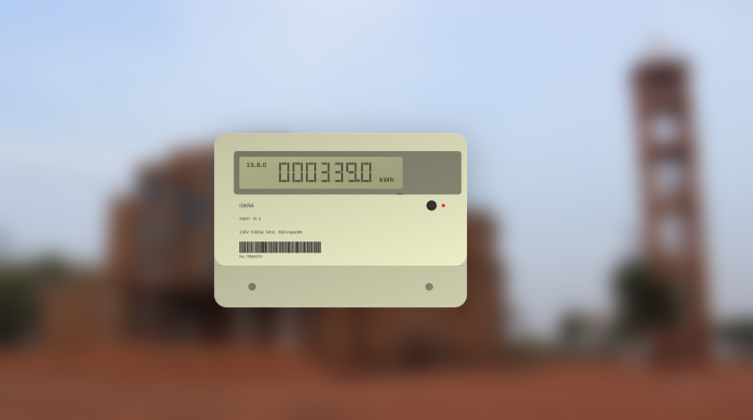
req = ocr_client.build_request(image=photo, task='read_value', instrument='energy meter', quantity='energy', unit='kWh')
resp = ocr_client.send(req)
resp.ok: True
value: 339.0 kWh
